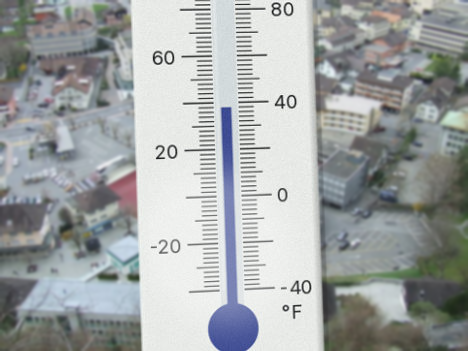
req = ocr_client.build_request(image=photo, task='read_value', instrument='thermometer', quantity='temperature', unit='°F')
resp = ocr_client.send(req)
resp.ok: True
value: 38 °F
